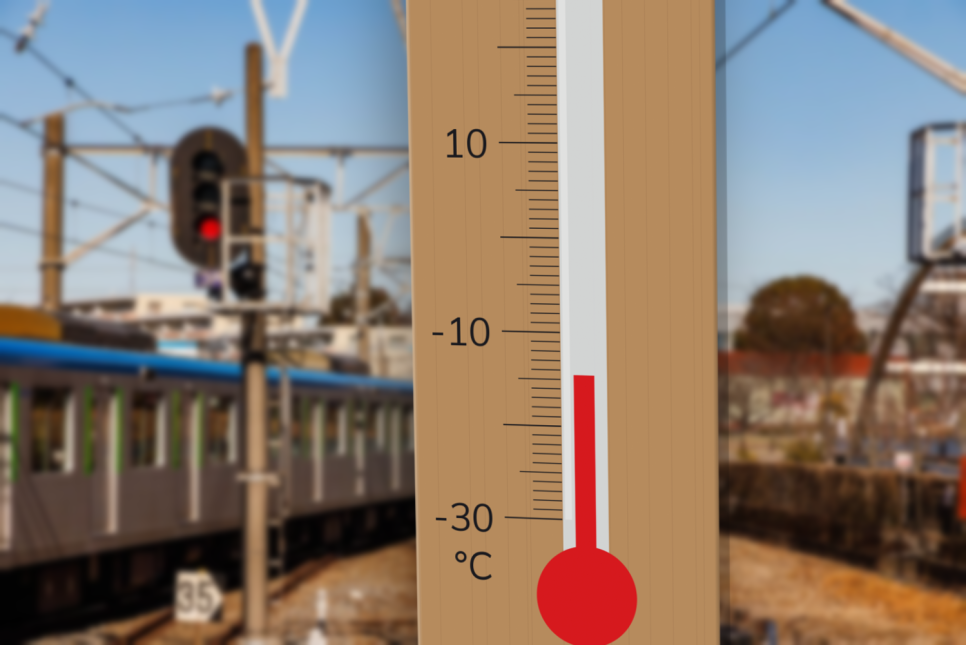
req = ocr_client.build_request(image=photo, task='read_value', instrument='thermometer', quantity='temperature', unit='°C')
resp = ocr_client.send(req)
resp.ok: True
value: -14.5 °C
